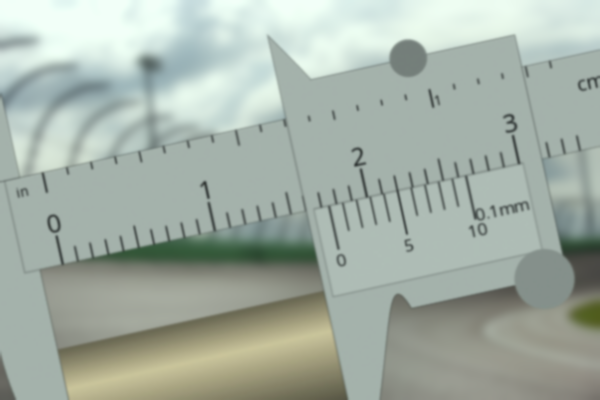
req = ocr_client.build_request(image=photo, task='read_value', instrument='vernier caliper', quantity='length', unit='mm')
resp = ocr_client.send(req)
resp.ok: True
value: 17.5 mm
